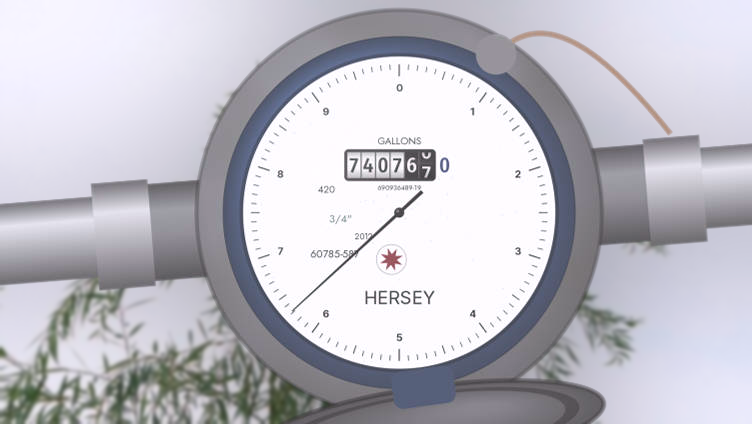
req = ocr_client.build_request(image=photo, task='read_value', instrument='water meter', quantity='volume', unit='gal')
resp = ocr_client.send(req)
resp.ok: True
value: 7407666.3 gal
